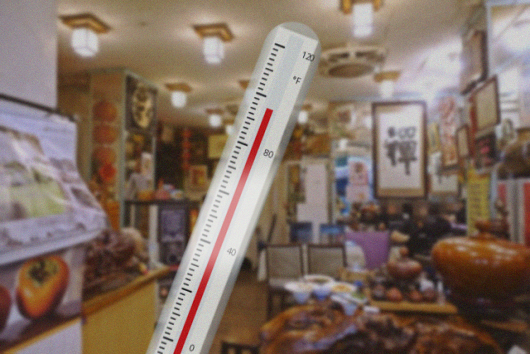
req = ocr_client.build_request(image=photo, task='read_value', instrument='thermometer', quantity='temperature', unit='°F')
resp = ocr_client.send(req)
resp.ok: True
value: 96 °F
